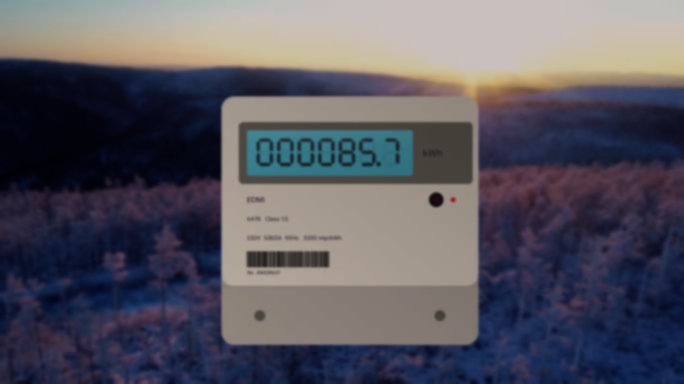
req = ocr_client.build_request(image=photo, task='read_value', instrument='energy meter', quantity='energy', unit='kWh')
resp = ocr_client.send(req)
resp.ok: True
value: 85.7 kWh
